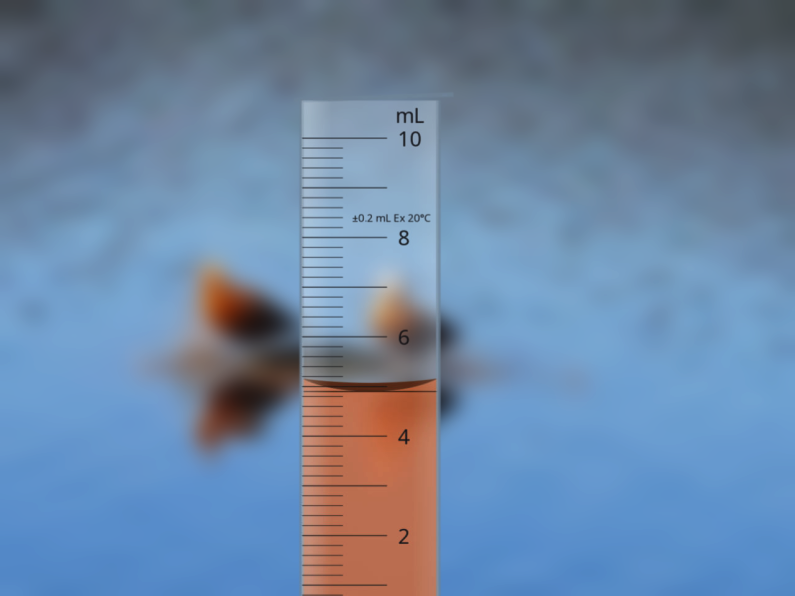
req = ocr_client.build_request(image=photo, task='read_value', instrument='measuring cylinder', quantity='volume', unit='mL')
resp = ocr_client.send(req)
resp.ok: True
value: 4.9 mL
